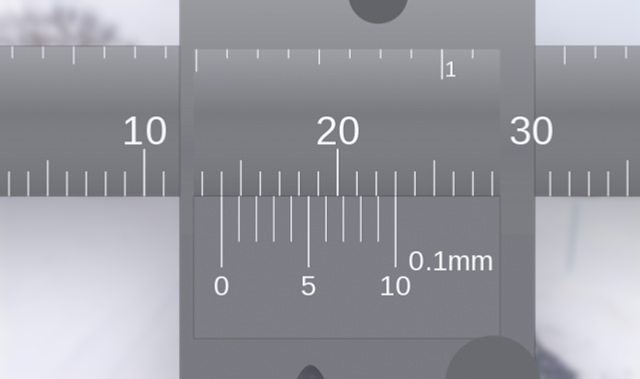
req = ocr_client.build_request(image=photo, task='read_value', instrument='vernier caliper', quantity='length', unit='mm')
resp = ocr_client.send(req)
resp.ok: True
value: 14.0 mm
